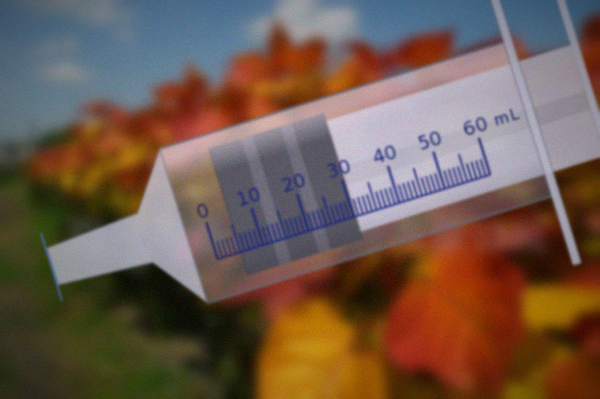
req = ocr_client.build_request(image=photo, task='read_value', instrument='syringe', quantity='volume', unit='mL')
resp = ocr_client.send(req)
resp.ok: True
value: 5 mL
